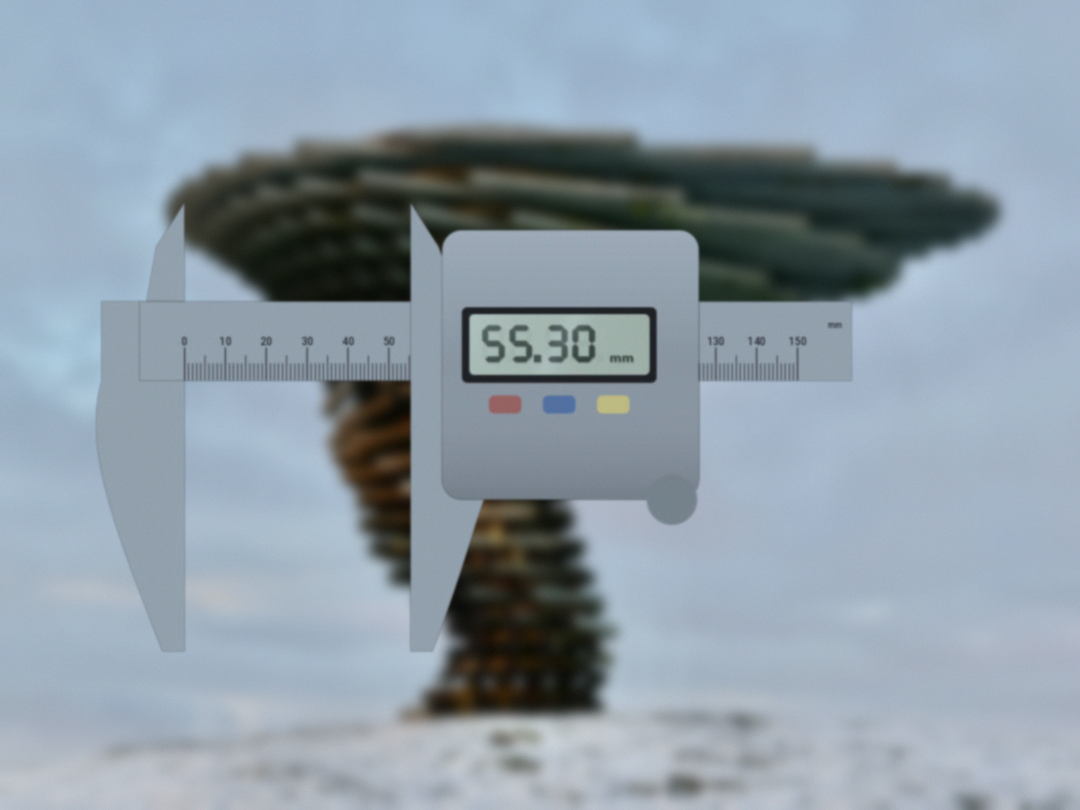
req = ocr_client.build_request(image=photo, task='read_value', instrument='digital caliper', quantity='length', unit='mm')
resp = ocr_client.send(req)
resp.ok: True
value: 55.30 mm
